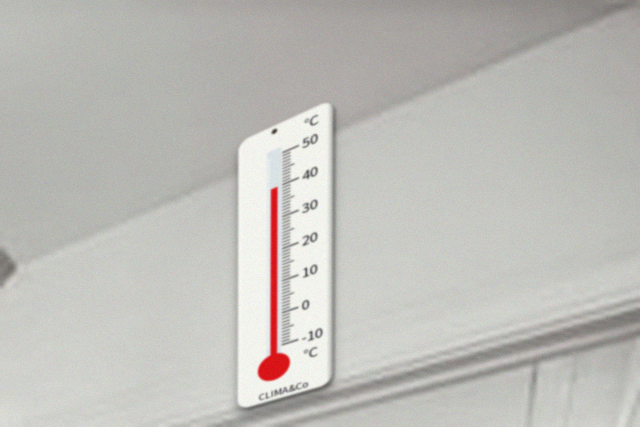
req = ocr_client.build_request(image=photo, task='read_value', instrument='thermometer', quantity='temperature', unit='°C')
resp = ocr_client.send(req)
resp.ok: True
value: 40 °C
